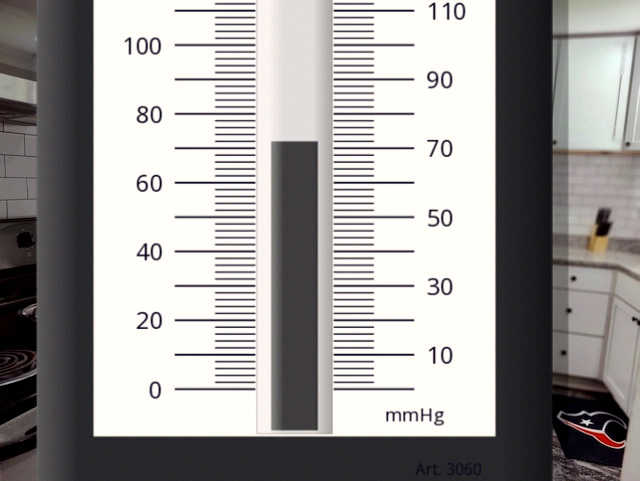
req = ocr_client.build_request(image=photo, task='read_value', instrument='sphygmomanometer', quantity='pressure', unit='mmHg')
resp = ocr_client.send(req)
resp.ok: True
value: 72 mmHg
